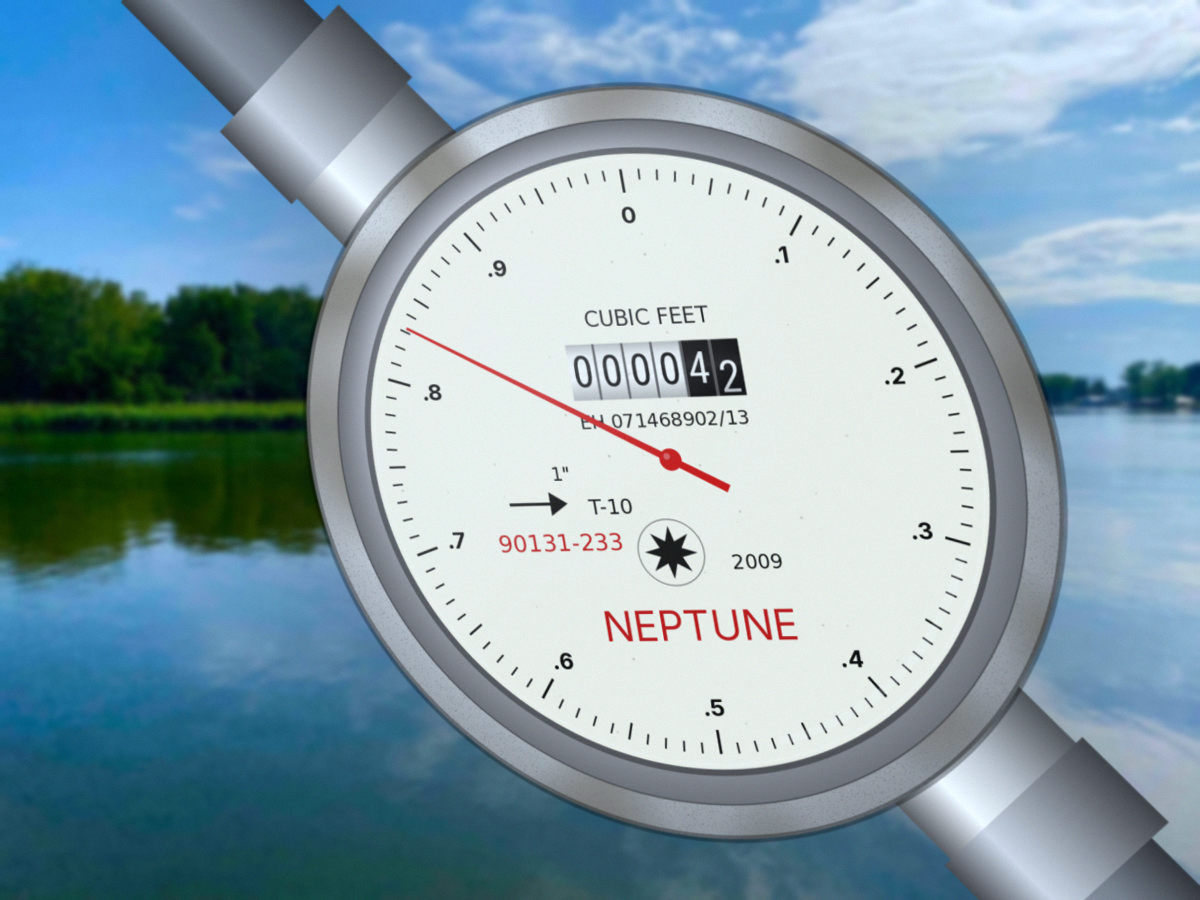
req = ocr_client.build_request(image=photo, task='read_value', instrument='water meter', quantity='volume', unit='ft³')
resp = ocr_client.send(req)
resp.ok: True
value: 41.83 ft³
